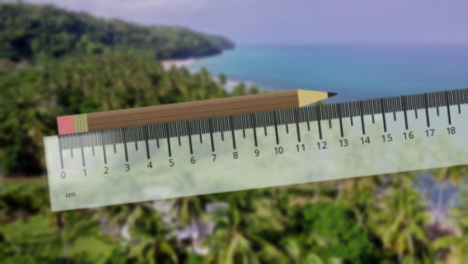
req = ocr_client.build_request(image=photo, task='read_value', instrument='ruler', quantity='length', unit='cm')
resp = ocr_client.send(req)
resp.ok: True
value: 13 cm
